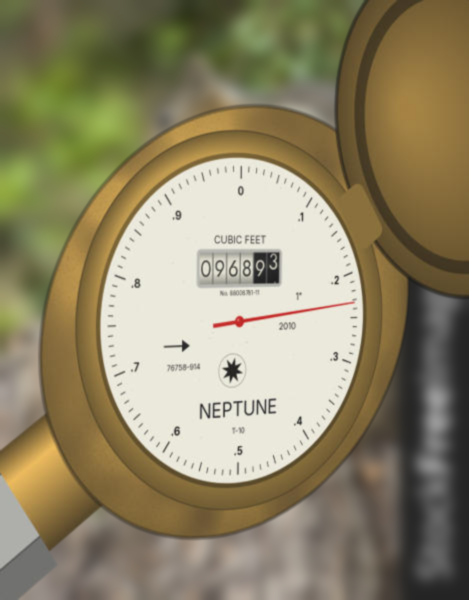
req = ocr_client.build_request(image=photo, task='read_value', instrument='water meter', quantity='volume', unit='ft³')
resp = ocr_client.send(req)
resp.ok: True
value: 96893.23 ft³
